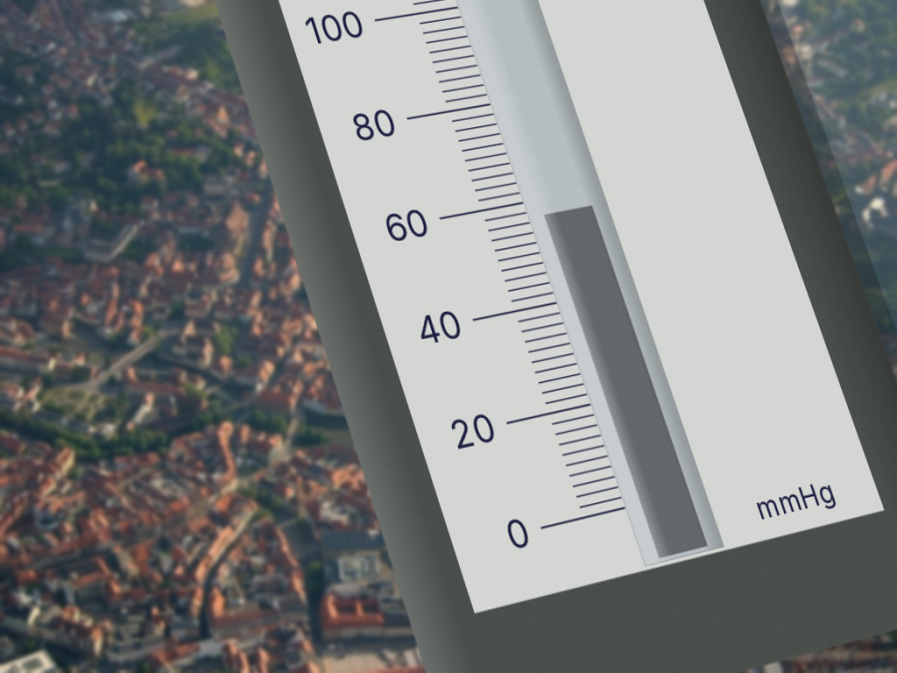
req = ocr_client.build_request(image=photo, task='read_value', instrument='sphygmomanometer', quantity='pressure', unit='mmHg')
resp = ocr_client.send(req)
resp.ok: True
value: 57 mmHg
